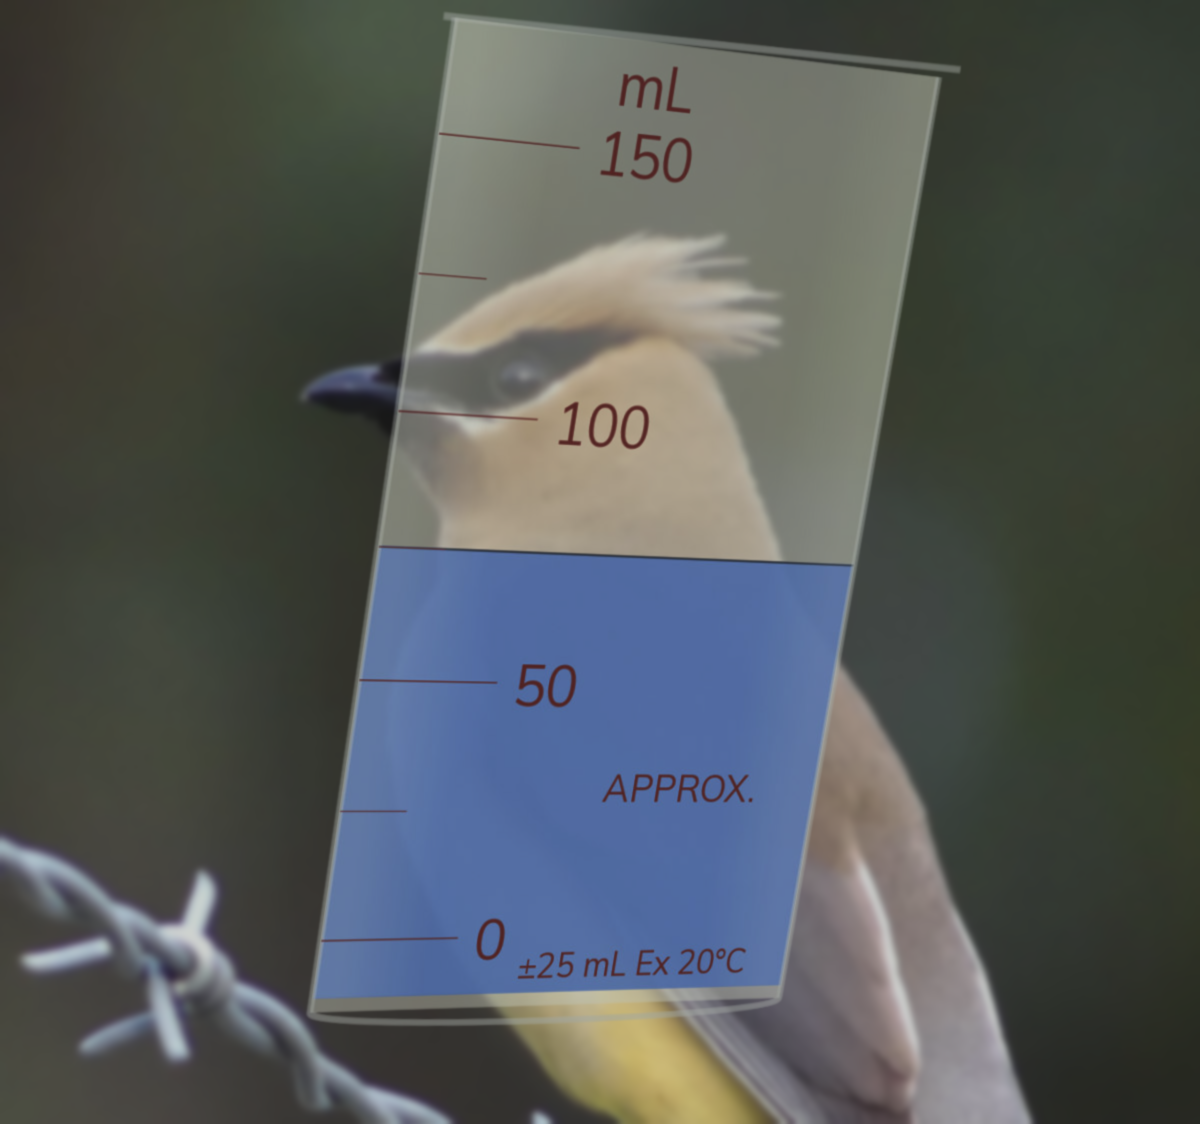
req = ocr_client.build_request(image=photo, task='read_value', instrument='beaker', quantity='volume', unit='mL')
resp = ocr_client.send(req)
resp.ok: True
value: 75 mL
